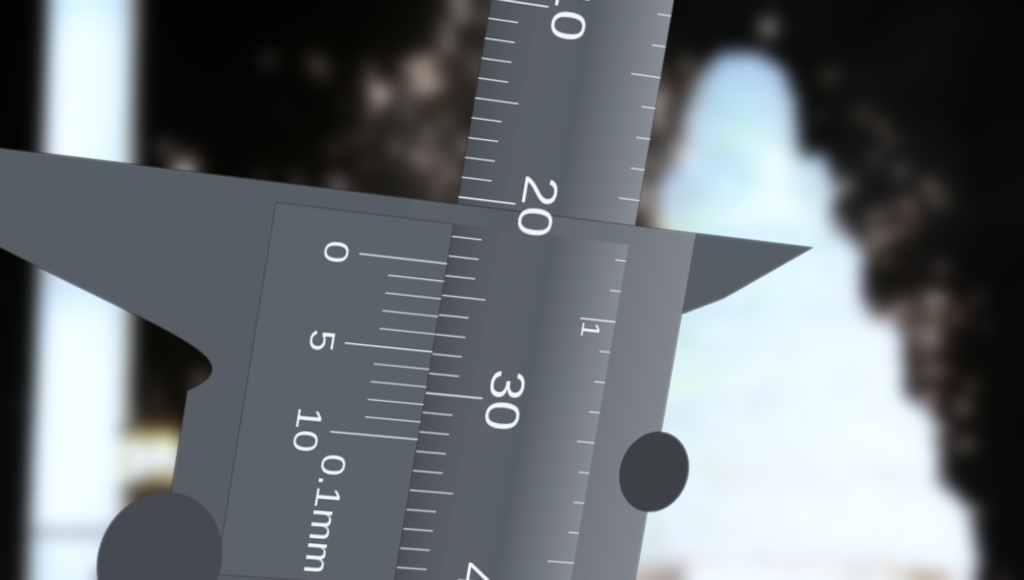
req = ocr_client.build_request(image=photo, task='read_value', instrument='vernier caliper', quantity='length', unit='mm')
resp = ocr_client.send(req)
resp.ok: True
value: 23.4 mm
